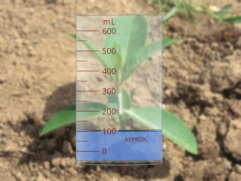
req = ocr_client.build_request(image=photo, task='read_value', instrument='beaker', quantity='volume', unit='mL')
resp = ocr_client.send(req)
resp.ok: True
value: 100 mL
